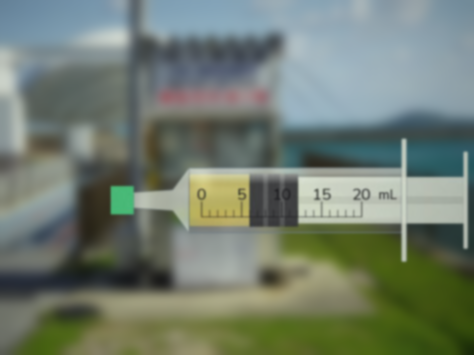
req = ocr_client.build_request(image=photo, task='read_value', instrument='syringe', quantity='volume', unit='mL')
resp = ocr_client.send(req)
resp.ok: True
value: 6 mL
